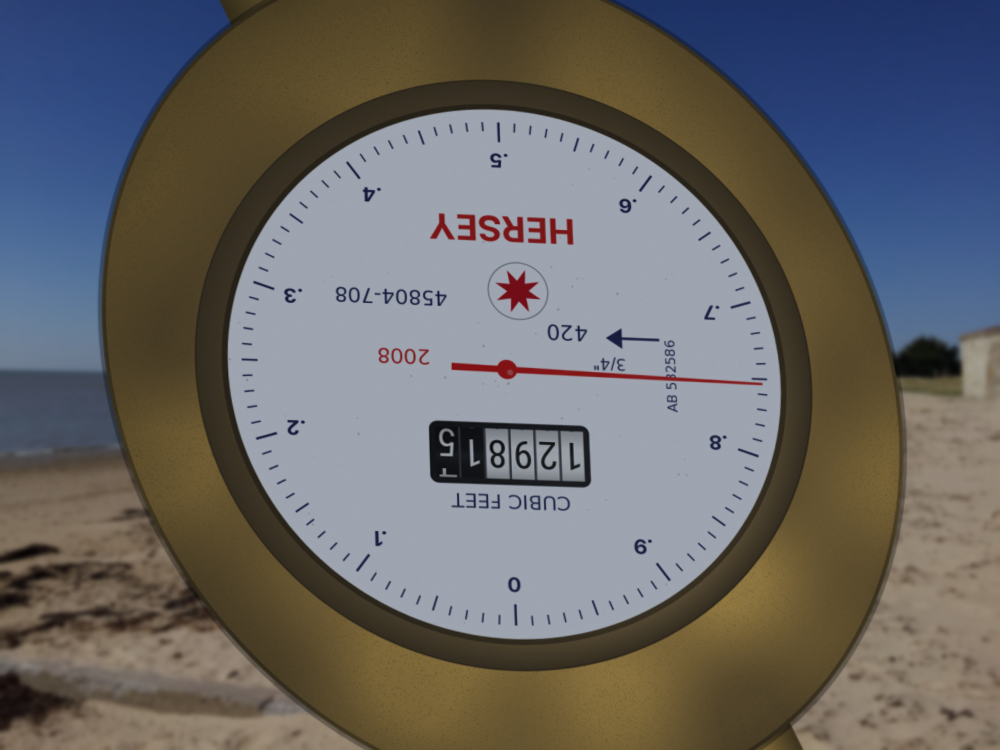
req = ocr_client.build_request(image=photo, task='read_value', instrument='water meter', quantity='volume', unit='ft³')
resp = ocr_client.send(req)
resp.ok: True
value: 129814.75 ft³
